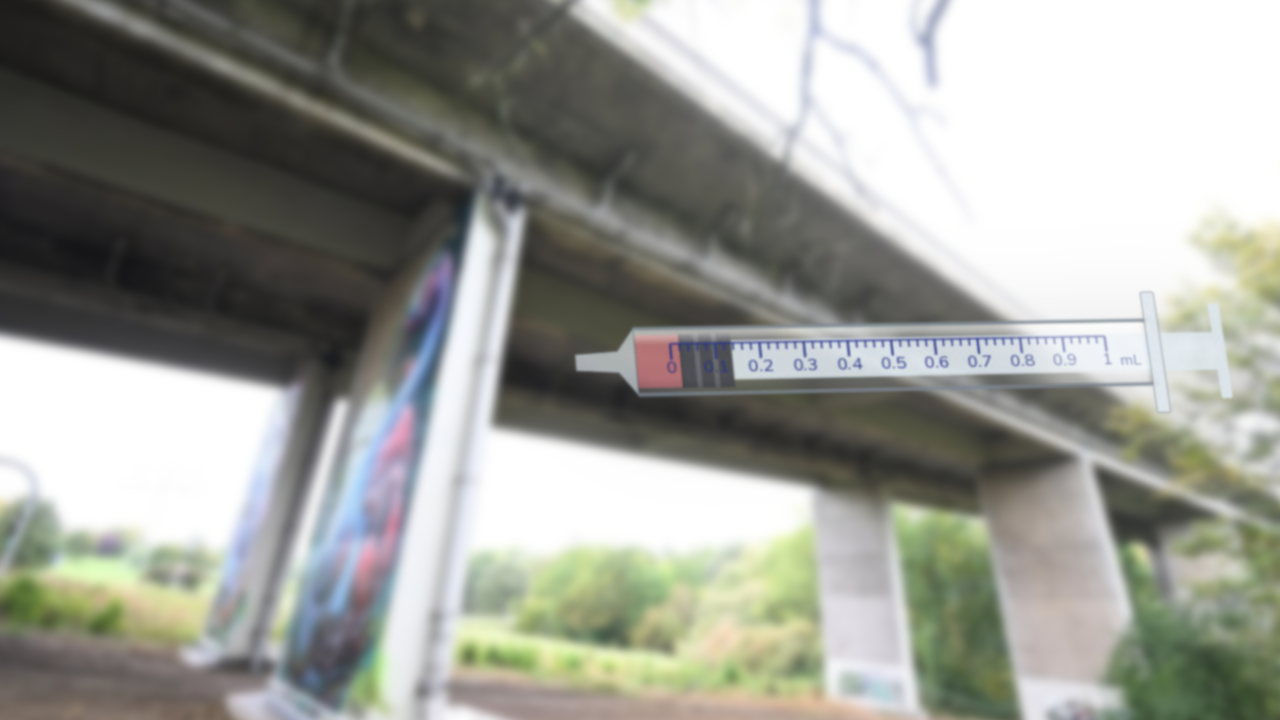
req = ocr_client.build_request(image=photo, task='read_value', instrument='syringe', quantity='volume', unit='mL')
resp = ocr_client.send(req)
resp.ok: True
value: 0.02 mL
